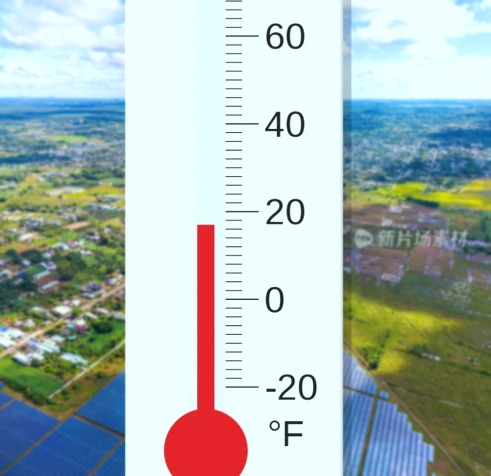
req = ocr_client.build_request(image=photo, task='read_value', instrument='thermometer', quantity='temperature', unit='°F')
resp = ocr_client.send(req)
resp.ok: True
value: 17 °F
